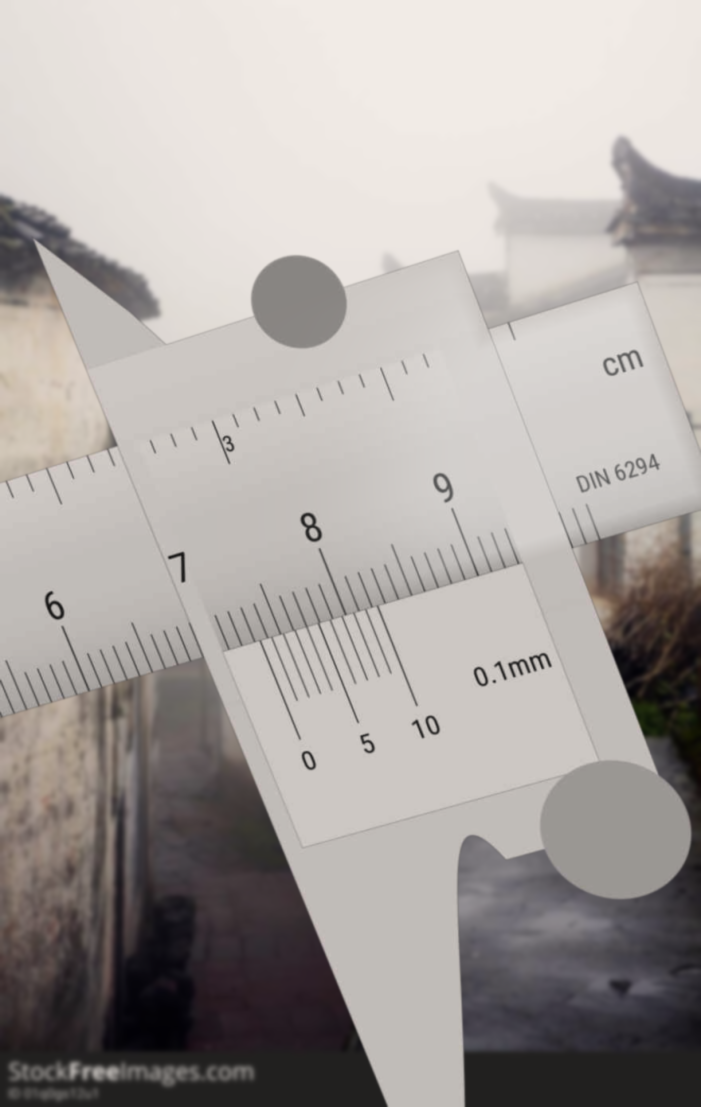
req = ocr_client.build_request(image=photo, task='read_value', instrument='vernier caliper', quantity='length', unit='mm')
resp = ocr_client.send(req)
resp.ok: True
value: 73.4 mm
